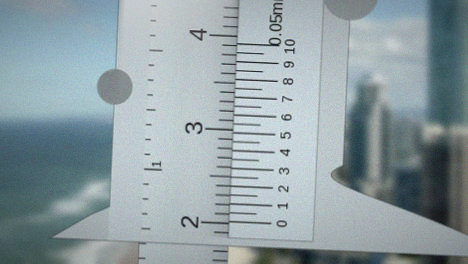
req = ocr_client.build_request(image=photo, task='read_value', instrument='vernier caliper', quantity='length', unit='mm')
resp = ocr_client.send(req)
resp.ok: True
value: 20.2 mm
